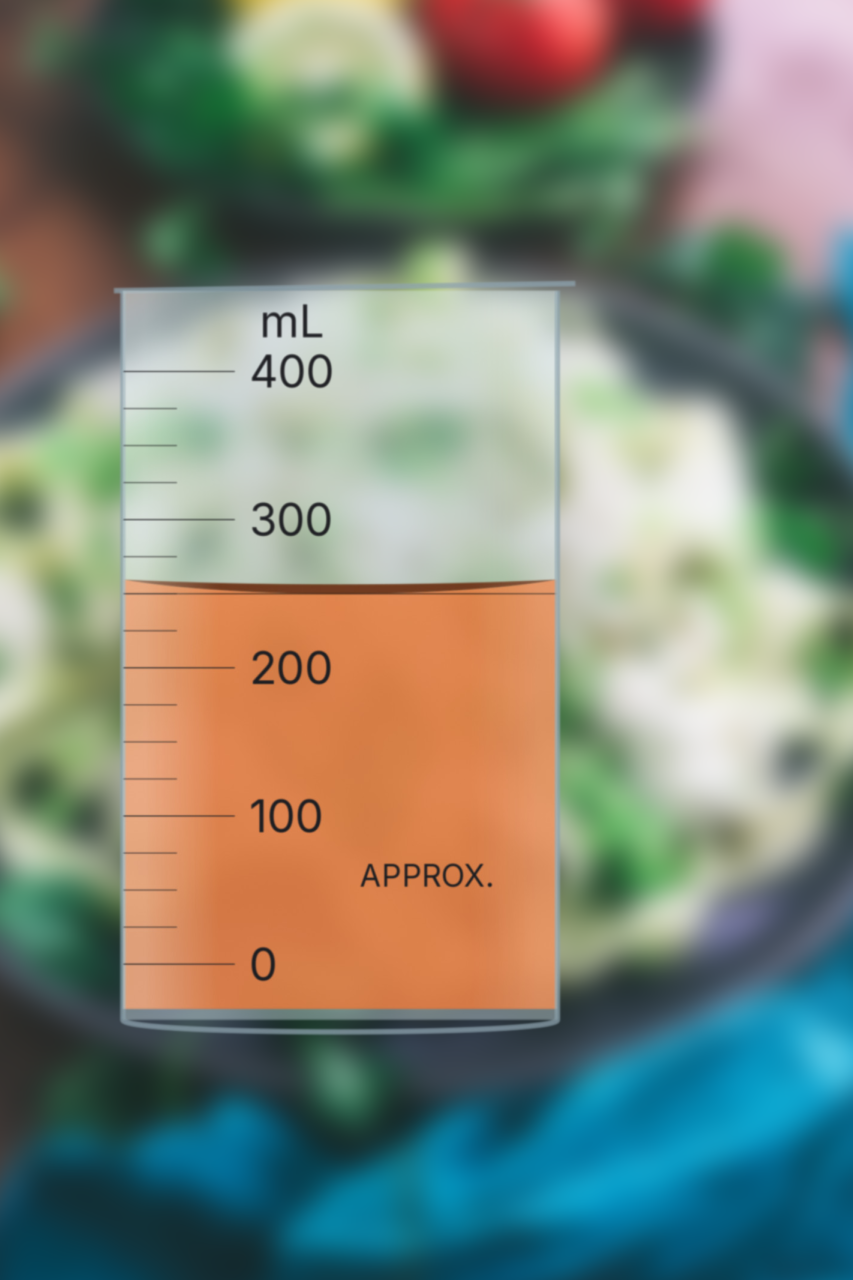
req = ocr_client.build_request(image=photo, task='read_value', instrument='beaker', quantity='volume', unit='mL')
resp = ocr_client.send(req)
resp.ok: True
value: 250 mL
